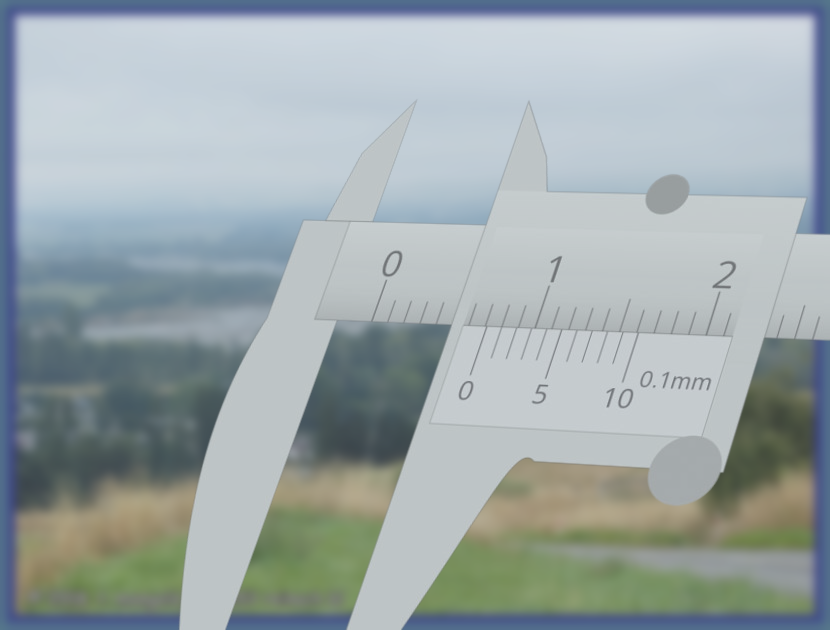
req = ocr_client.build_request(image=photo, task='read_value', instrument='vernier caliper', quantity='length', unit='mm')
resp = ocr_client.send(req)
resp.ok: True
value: 7.1 mm
